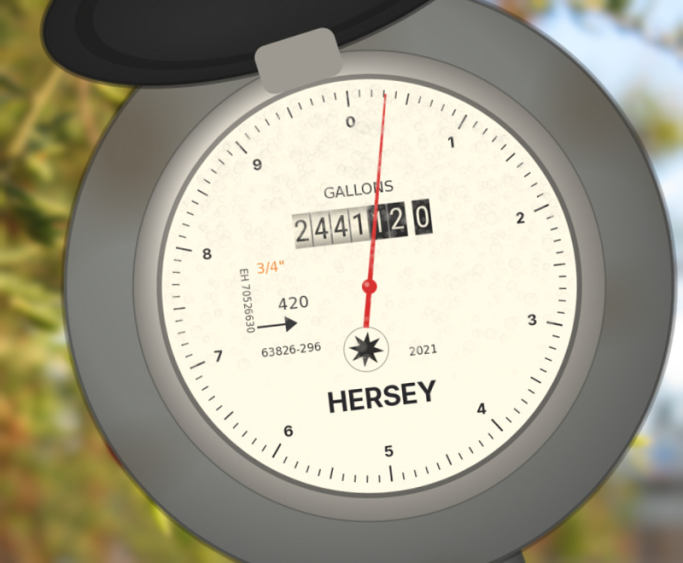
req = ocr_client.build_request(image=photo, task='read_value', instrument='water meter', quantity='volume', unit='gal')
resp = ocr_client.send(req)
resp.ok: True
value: 2441120.3 gal
